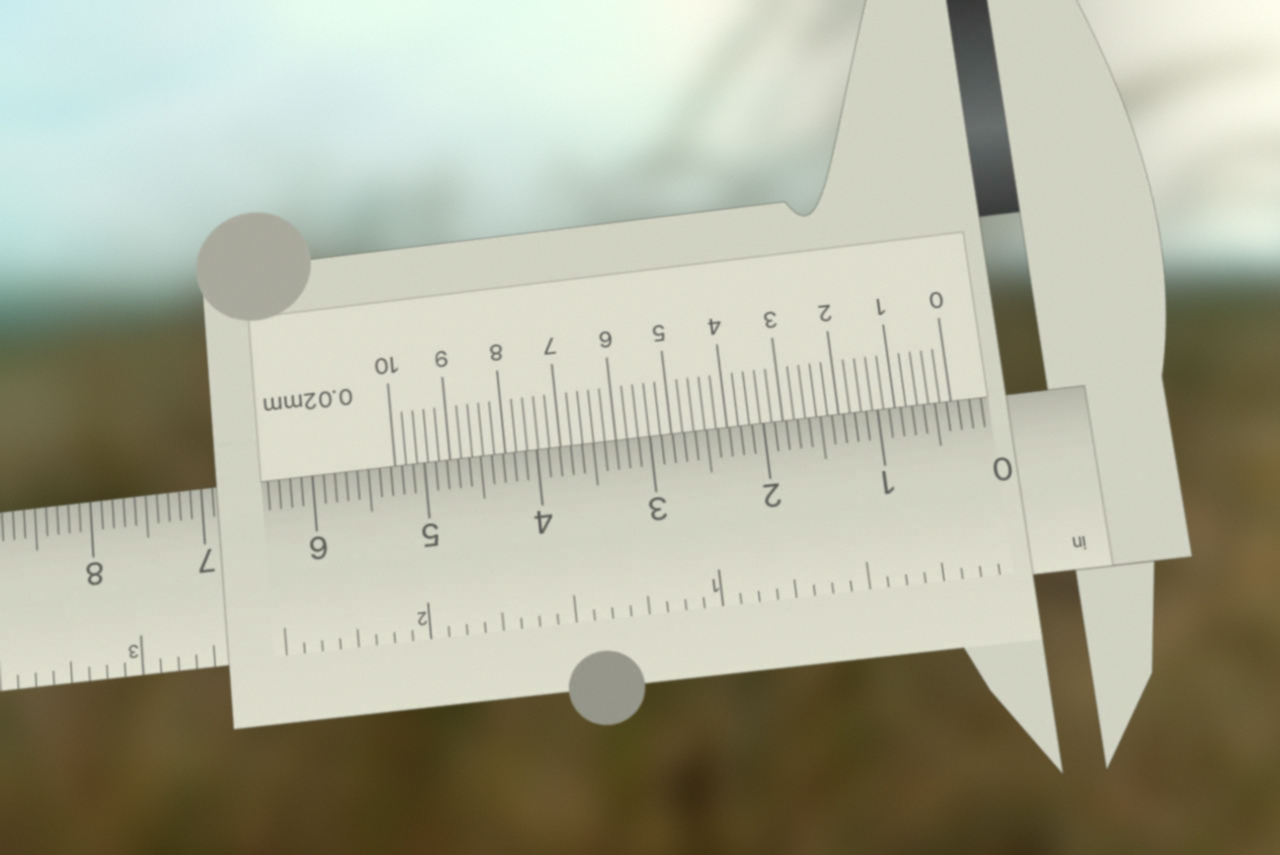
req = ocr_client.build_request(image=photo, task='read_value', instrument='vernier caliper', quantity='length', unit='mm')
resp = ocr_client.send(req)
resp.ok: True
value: 3.6 mm
